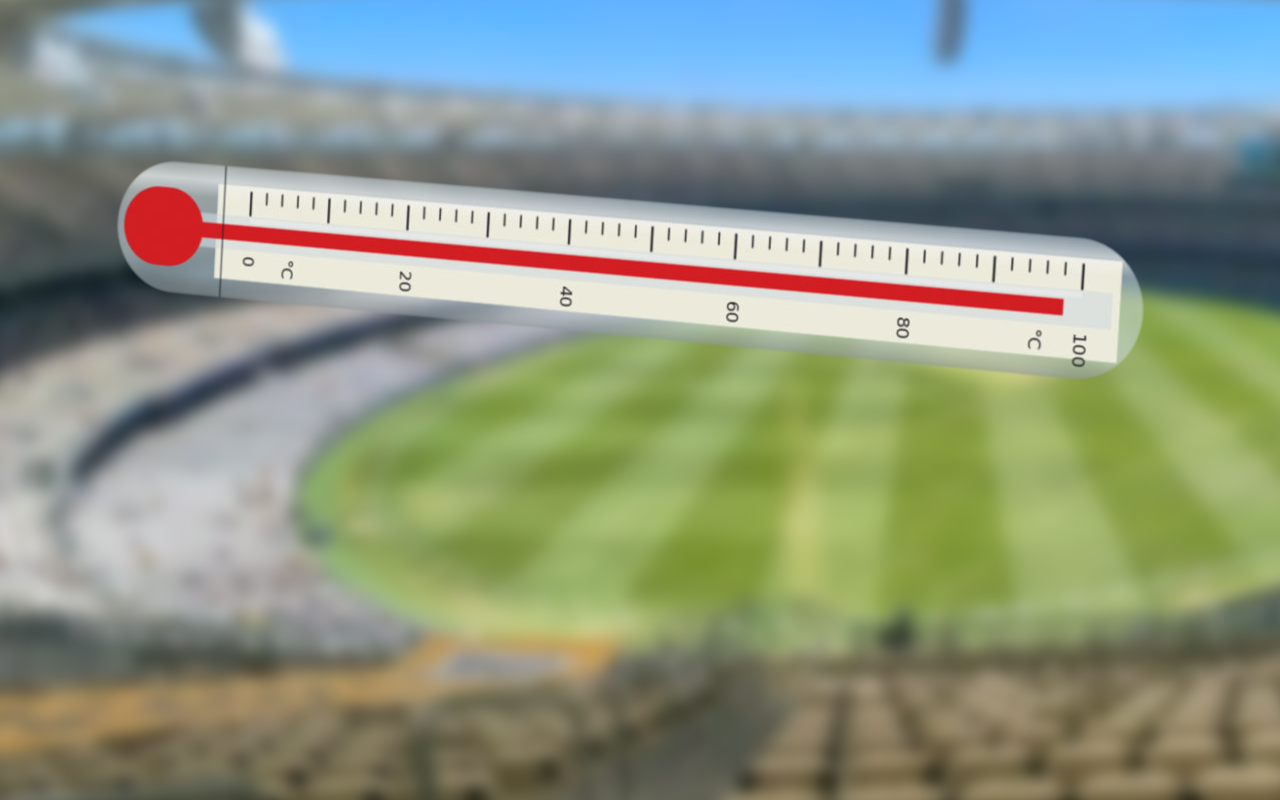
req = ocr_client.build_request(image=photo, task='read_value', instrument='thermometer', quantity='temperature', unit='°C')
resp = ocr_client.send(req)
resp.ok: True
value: 98 °C
